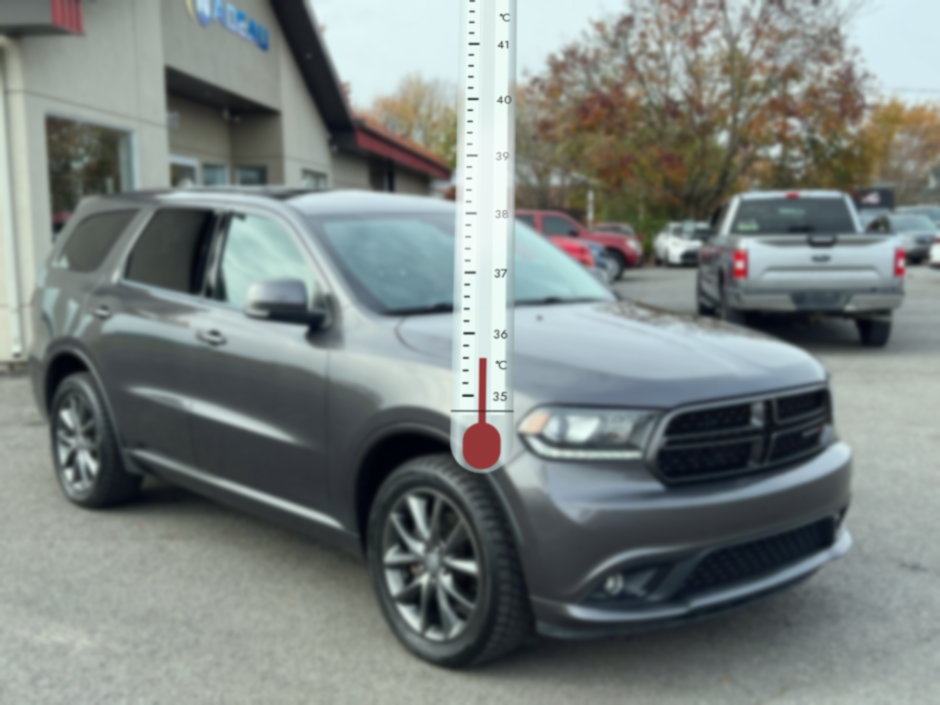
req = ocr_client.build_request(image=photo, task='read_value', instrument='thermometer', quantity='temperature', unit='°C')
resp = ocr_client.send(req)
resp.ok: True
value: 35.6 °C
